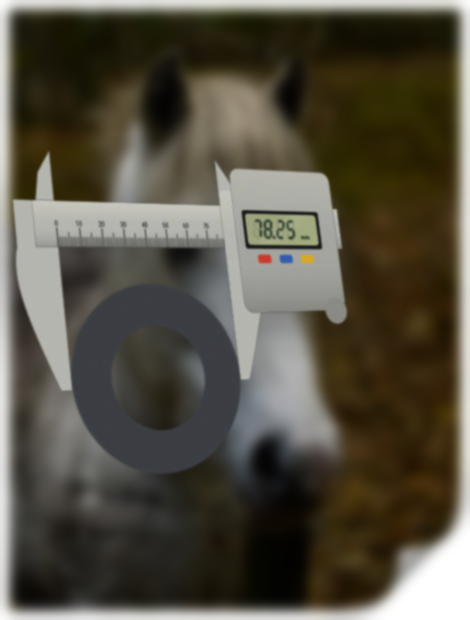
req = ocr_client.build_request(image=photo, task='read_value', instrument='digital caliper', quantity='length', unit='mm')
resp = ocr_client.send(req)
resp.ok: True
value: 78.25 mm
